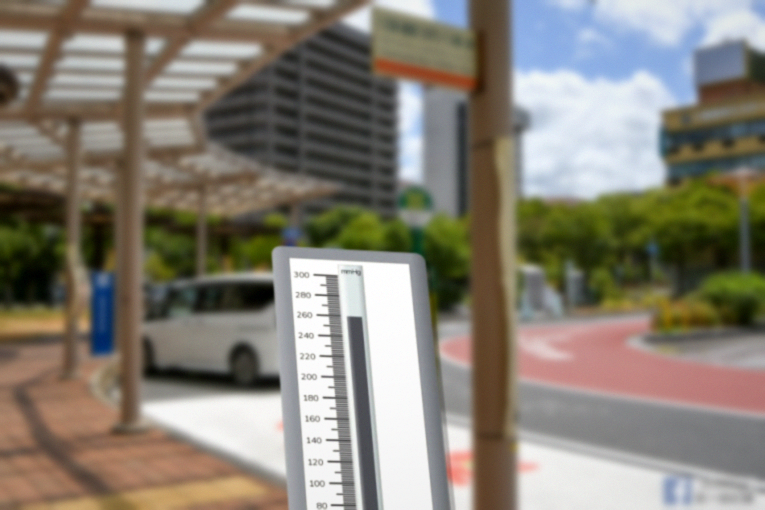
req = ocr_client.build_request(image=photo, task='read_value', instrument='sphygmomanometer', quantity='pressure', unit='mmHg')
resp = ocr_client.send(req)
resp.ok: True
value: 260 mmHg
